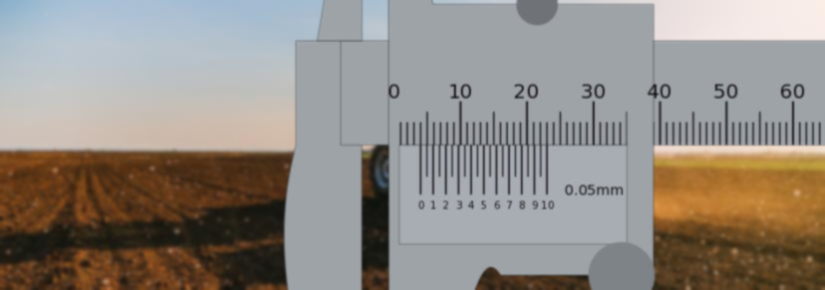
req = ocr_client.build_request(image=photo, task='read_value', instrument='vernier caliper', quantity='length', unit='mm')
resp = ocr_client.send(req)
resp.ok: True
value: 4.0 mm
